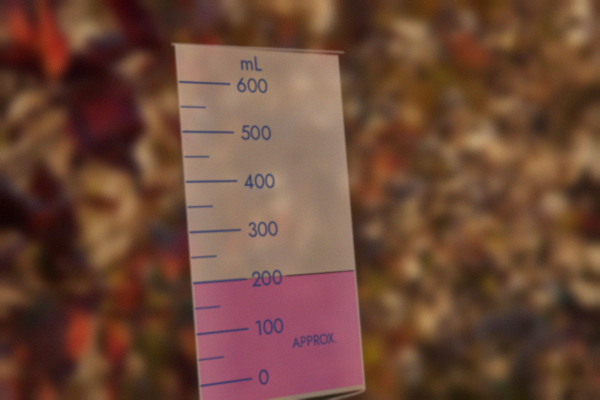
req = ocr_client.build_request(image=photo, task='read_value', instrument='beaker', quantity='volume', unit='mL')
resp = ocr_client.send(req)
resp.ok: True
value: 200 mL
